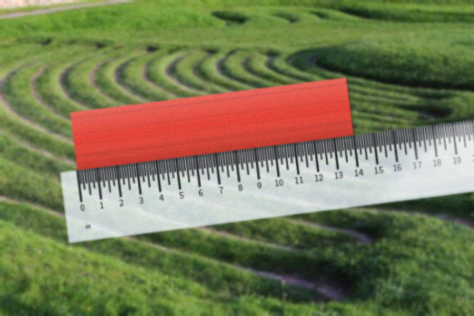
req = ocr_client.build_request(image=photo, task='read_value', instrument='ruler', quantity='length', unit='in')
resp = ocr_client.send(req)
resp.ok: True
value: 14 in
